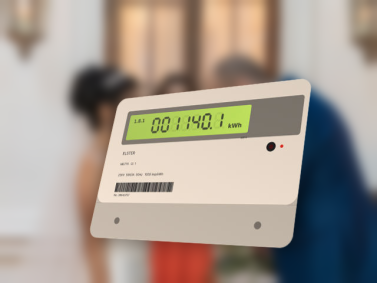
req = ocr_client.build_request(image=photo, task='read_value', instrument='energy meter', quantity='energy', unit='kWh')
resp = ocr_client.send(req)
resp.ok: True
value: 1140.1 kWh
